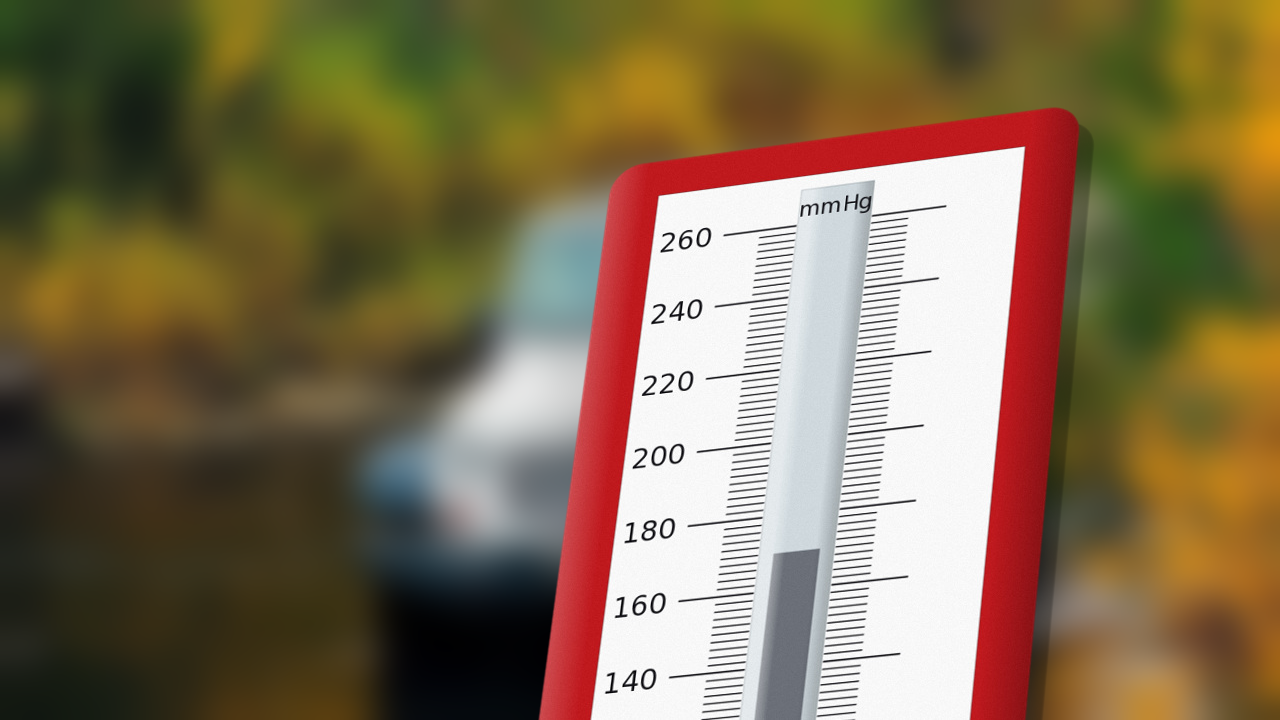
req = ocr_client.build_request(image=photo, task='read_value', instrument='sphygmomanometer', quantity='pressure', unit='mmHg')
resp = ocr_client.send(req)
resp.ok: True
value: 170 mmHg
